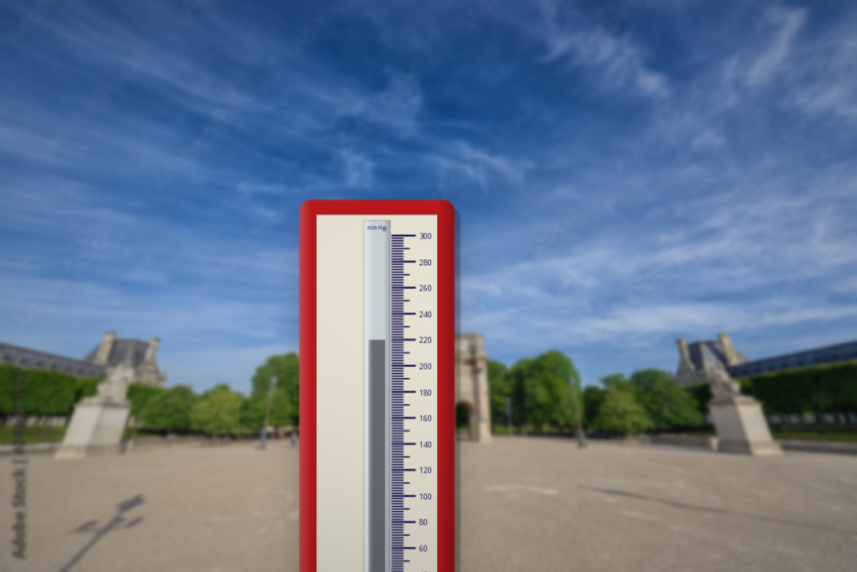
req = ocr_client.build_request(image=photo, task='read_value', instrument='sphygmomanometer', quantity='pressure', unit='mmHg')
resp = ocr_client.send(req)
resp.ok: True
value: 220 mmHg
